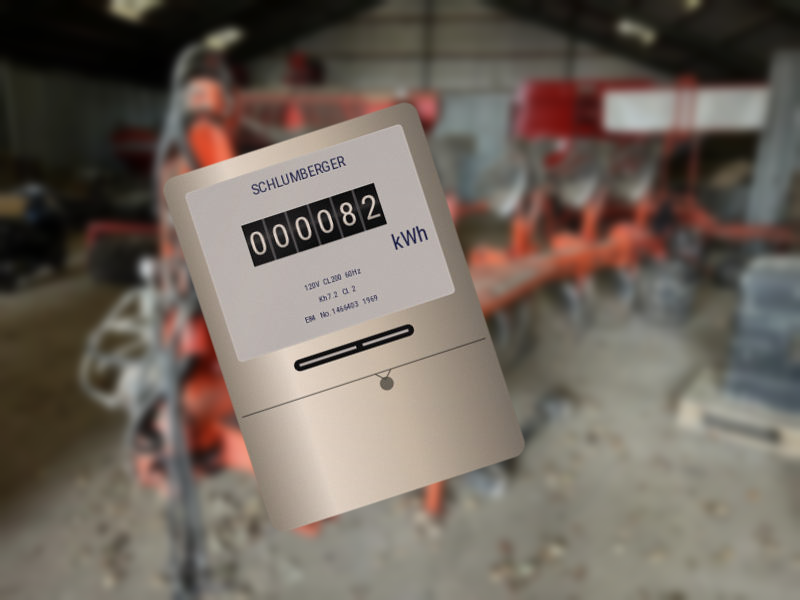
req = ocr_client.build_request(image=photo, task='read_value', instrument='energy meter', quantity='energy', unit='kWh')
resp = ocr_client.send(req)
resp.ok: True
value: 82 kWh
